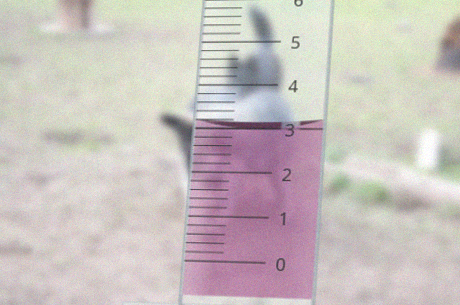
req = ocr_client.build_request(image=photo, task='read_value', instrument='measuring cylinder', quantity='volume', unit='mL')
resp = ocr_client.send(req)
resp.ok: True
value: 3 mL
